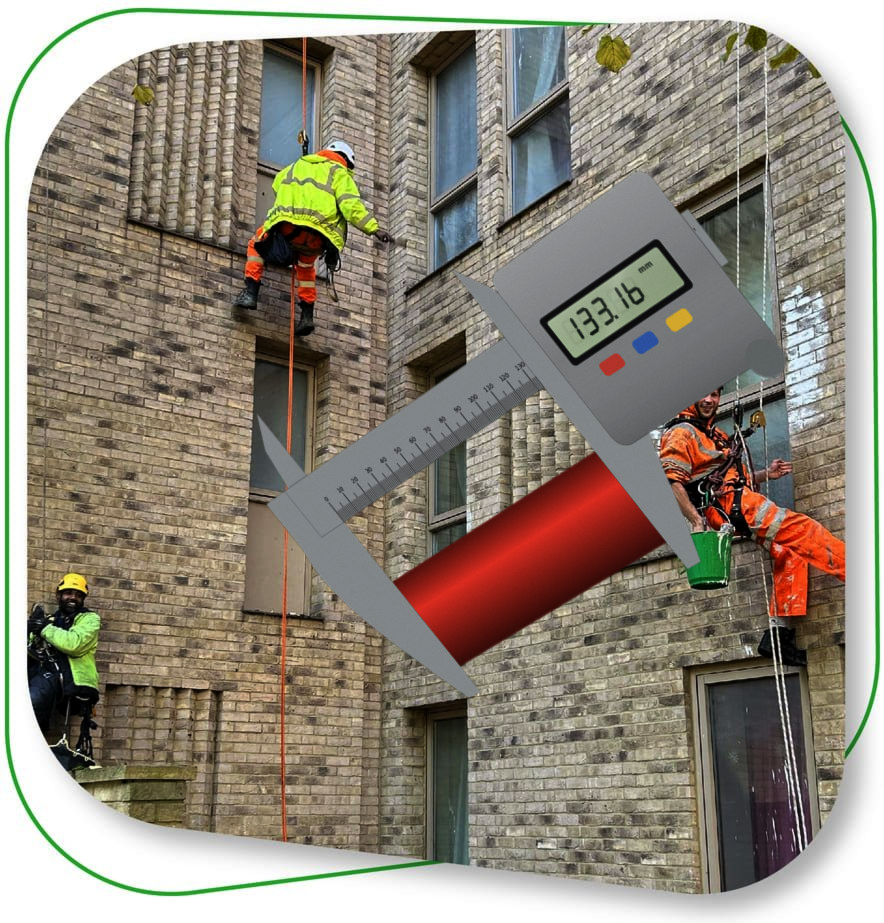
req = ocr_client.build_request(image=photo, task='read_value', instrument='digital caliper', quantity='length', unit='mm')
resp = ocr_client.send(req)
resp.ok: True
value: 133.16 mm
